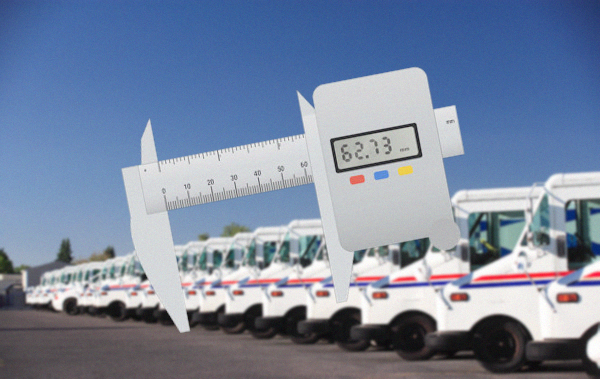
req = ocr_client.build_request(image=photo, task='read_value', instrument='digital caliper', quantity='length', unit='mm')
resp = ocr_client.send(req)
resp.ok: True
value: 62.73 mm
